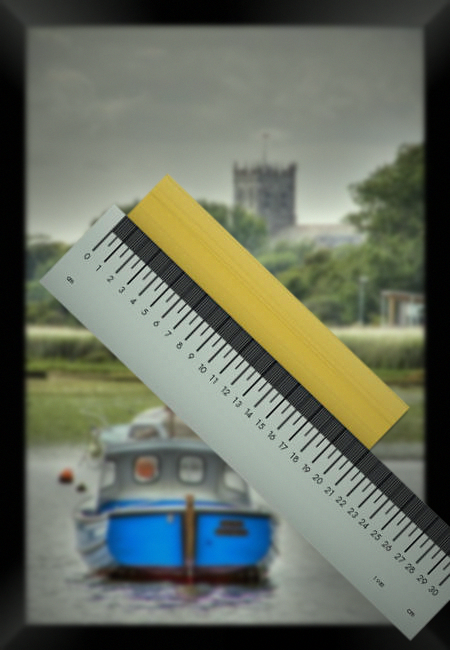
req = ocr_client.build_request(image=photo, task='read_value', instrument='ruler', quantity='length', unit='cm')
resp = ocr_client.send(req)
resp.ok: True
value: 21 cm
